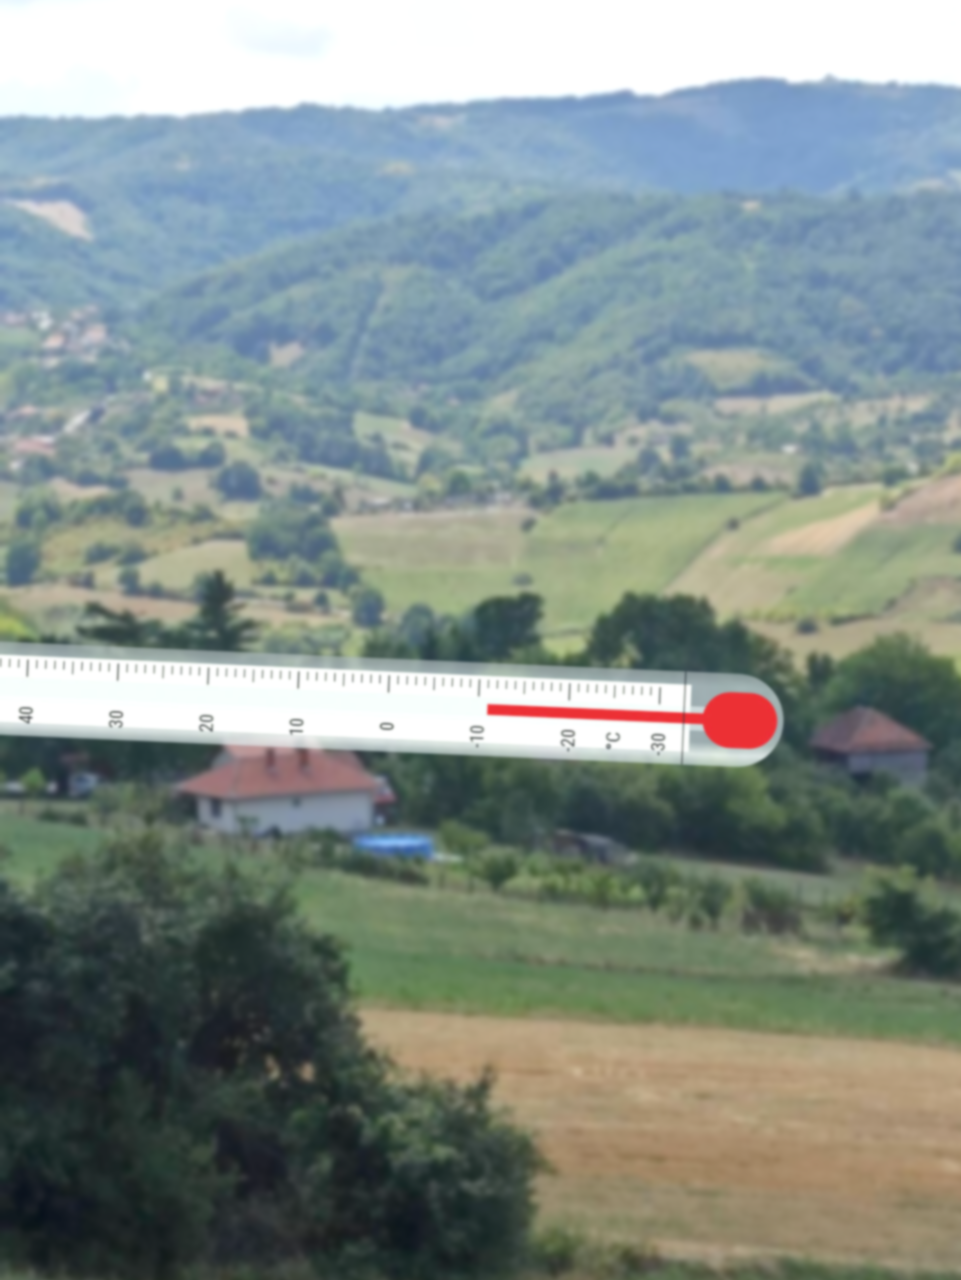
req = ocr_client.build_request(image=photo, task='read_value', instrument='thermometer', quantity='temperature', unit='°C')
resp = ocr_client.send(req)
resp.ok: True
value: -11 °C
